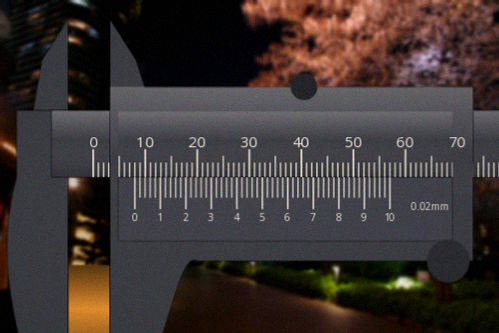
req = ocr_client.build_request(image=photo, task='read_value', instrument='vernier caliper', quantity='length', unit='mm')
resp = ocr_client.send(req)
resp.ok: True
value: 8.0 mm
